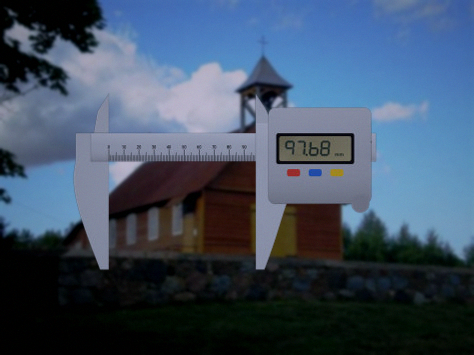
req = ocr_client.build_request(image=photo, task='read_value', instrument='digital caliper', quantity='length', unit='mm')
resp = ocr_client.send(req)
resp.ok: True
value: 97.68 mm
